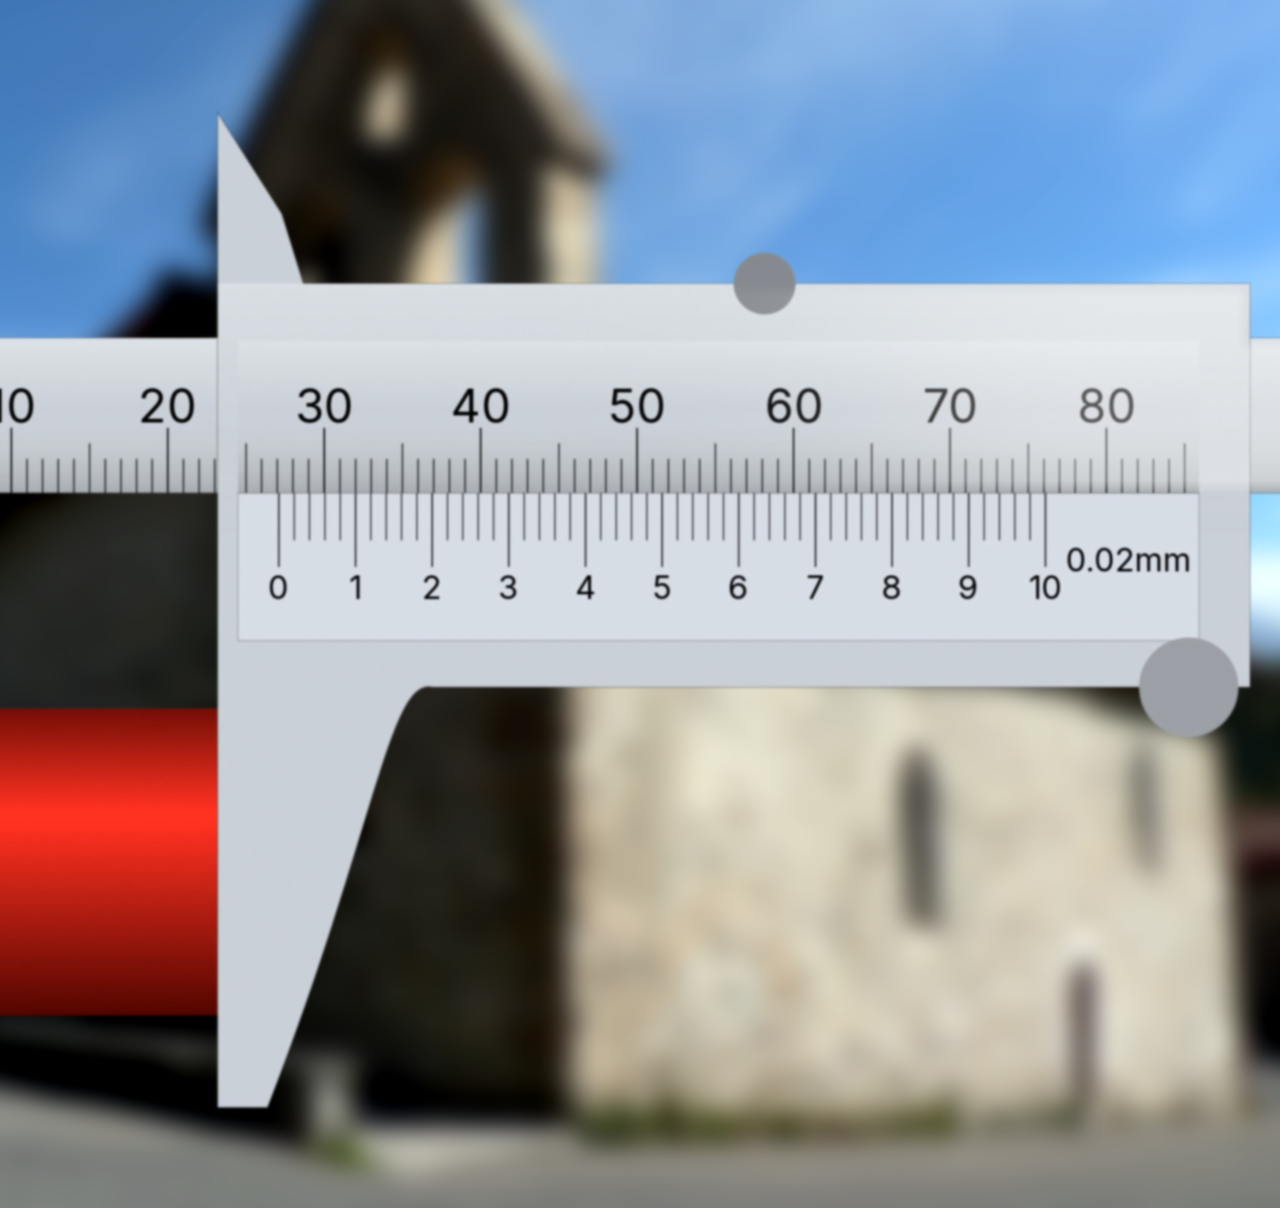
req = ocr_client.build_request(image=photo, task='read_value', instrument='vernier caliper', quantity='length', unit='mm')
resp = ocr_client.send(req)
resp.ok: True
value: 27.1 mm
